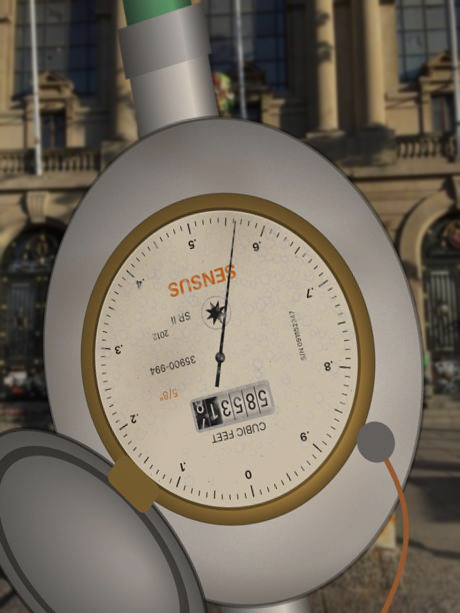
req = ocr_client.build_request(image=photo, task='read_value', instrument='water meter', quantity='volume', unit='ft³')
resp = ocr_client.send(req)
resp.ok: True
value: 585317.56 ft³
